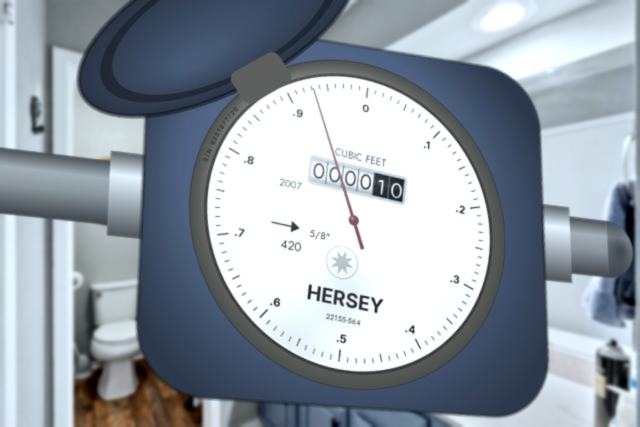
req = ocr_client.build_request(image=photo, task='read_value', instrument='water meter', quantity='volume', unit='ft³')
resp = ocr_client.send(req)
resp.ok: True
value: 9.93 ft³
